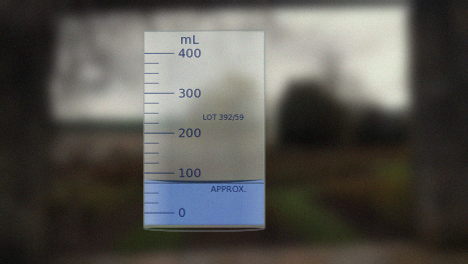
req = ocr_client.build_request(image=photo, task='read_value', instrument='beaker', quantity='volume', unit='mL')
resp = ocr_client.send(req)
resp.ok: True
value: 75 mL
